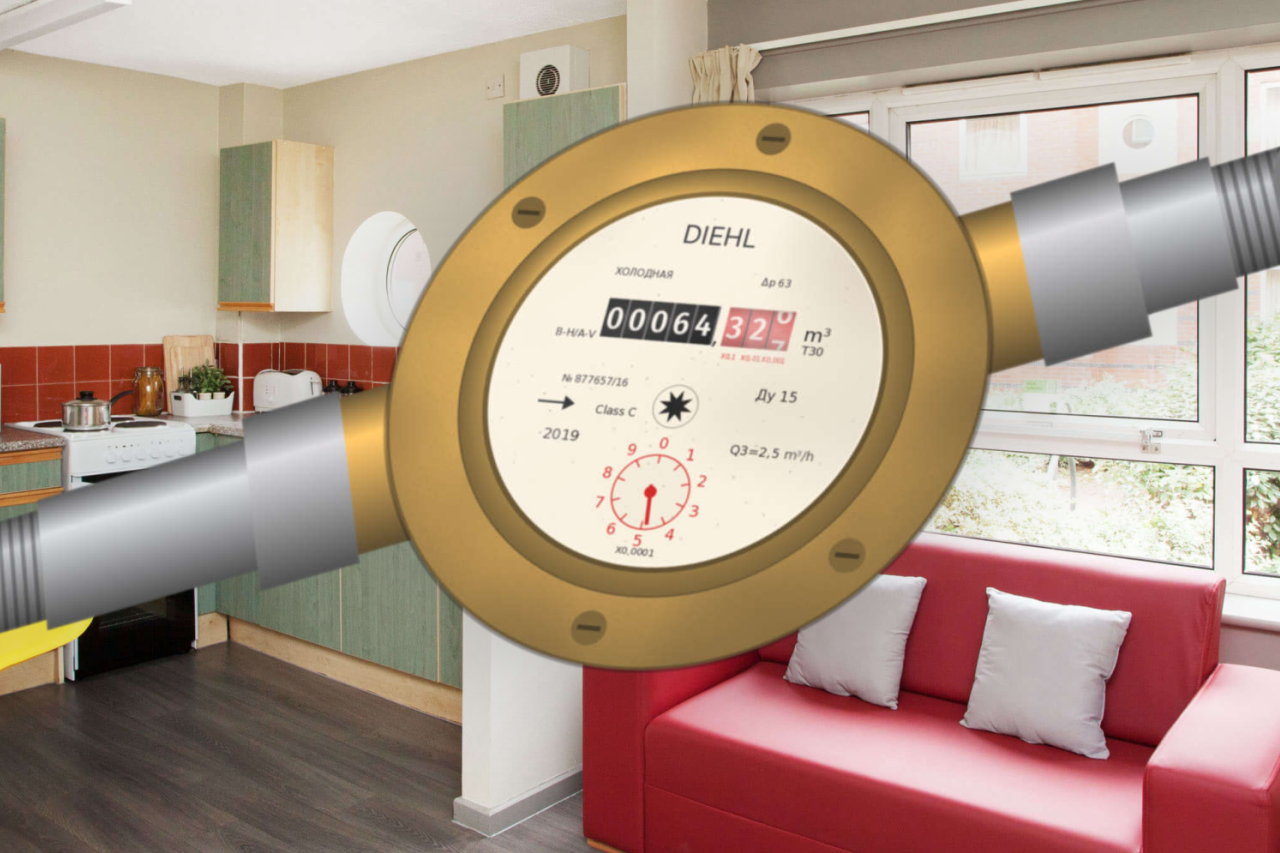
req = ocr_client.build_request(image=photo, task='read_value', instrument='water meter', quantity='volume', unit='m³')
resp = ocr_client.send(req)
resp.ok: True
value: 64.3264 m³
